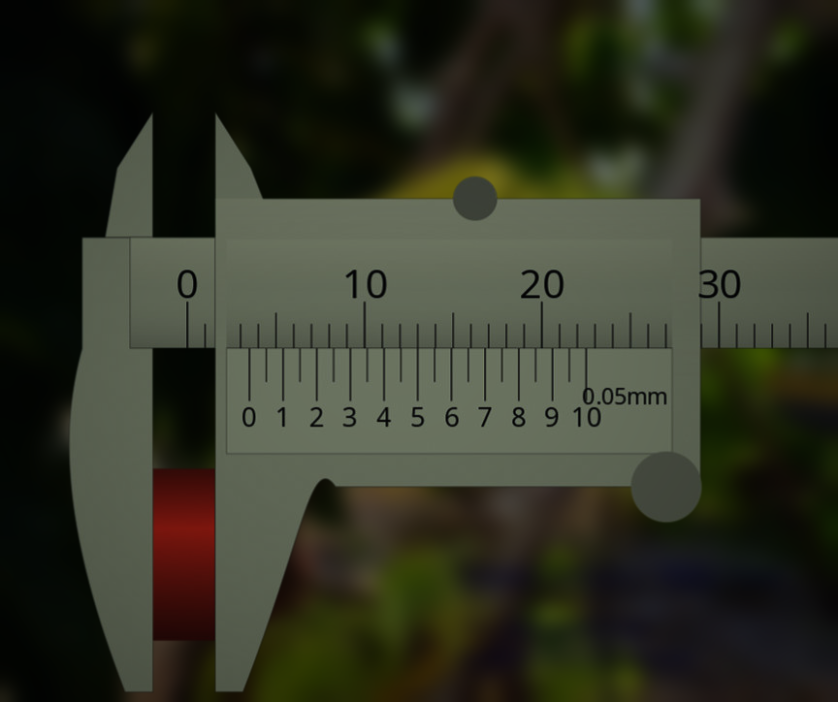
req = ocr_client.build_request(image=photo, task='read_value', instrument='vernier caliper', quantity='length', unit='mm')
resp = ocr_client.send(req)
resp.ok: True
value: 3.5 mm
